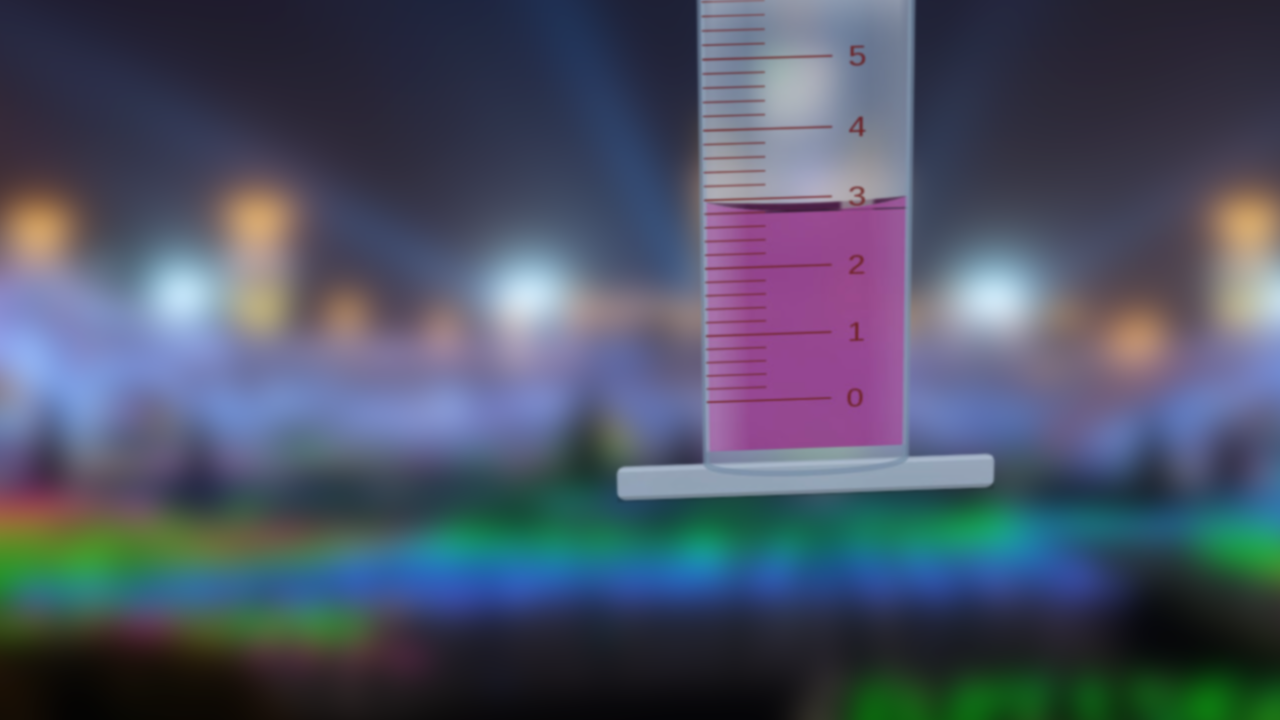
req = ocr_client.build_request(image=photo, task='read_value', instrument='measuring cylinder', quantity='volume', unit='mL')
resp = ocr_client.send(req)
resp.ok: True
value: 2.8 mL
